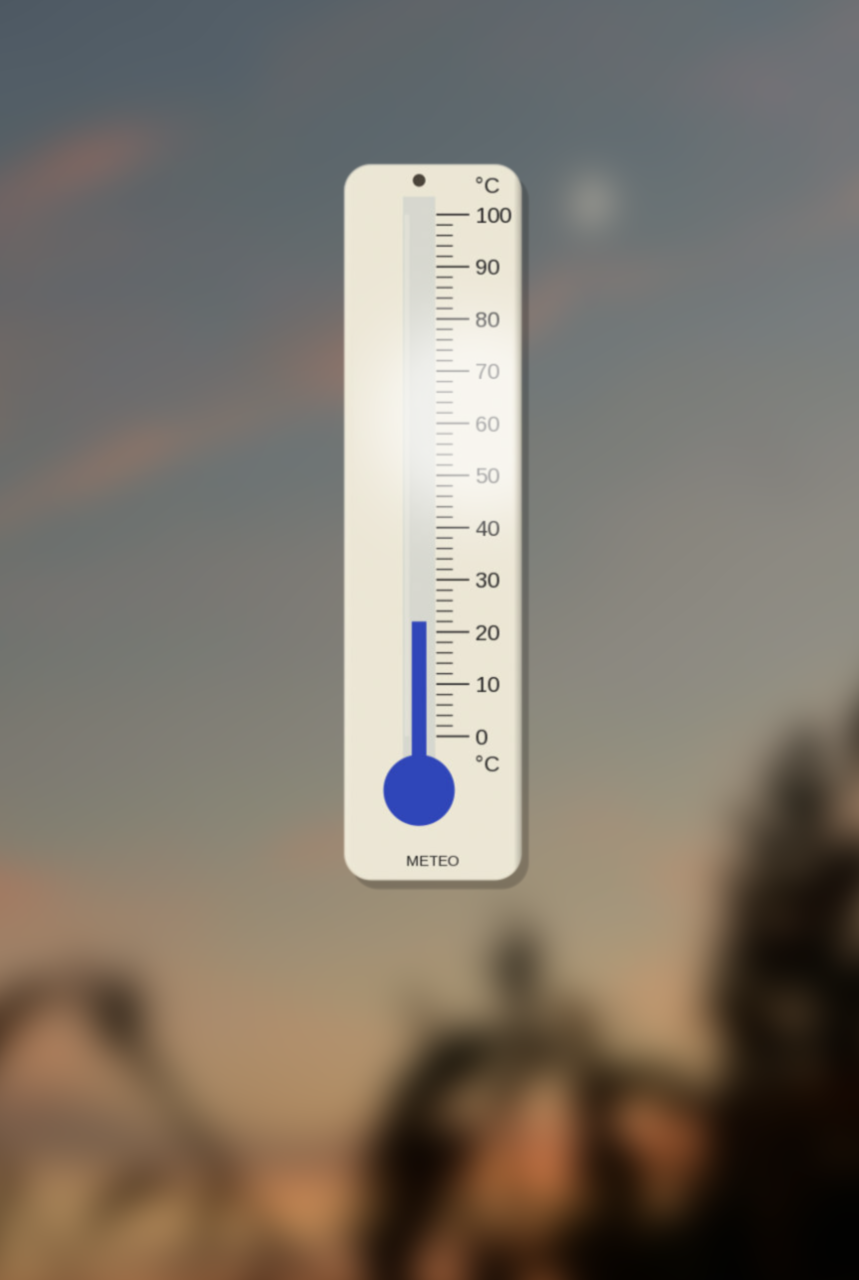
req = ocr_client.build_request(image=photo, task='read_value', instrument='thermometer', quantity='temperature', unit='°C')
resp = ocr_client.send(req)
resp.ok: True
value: 22 °C
